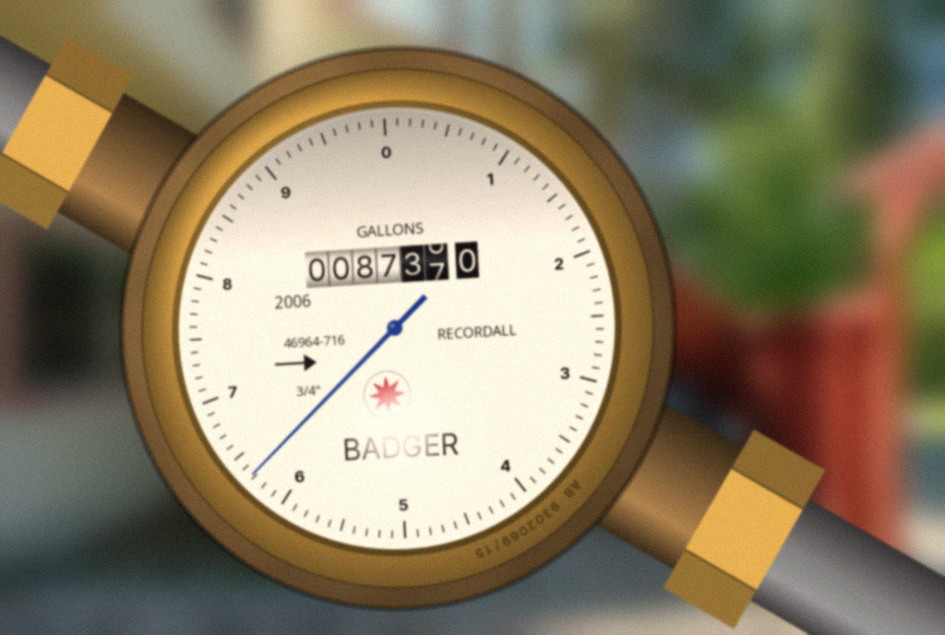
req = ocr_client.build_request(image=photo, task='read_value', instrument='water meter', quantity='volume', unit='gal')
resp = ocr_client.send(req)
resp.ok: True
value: 87366.3 gal
